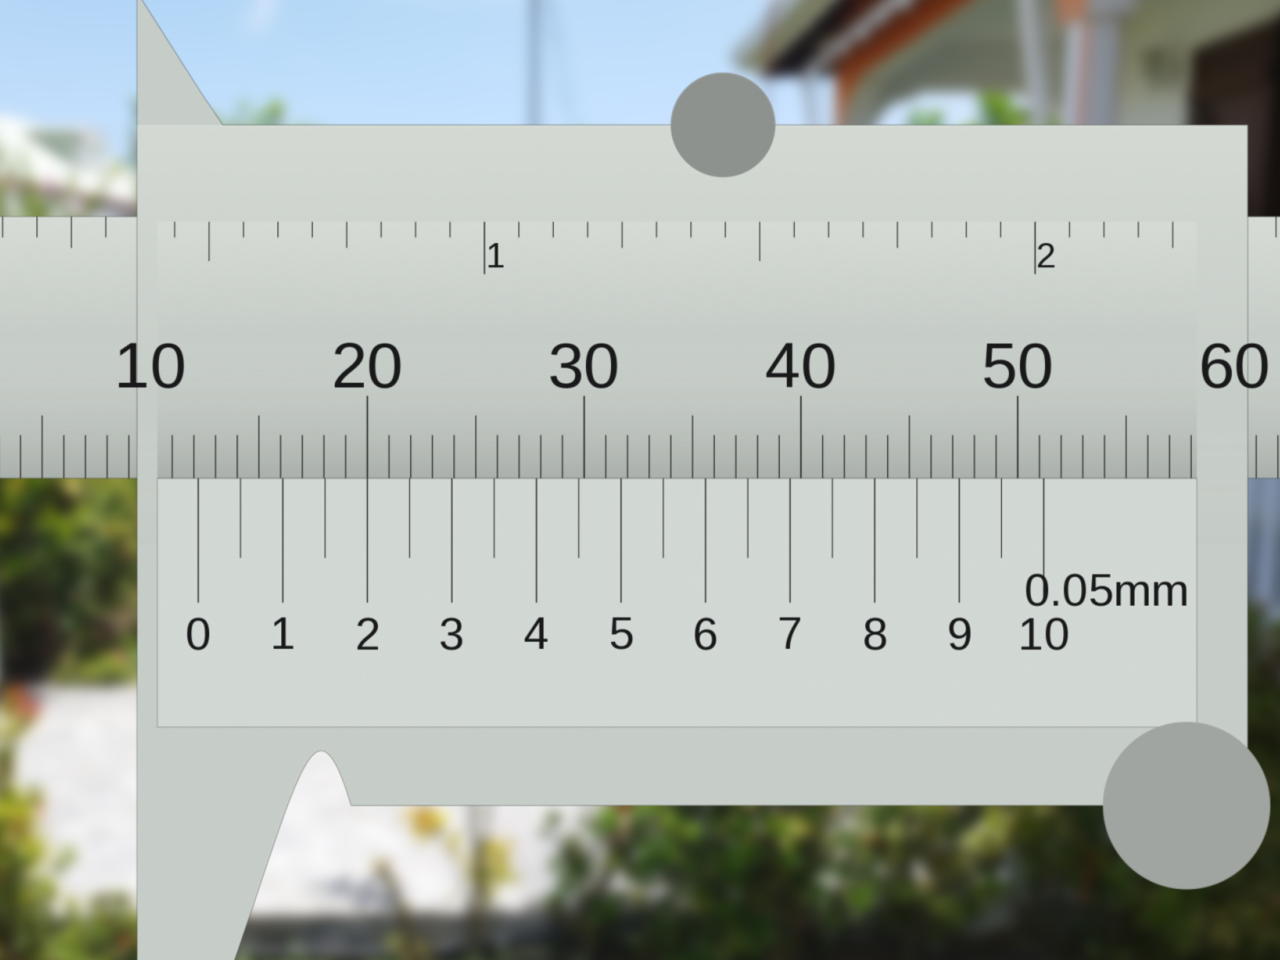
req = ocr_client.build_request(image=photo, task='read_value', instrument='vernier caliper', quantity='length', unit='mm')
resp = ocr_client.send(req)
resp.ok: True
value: 12.2 mm
